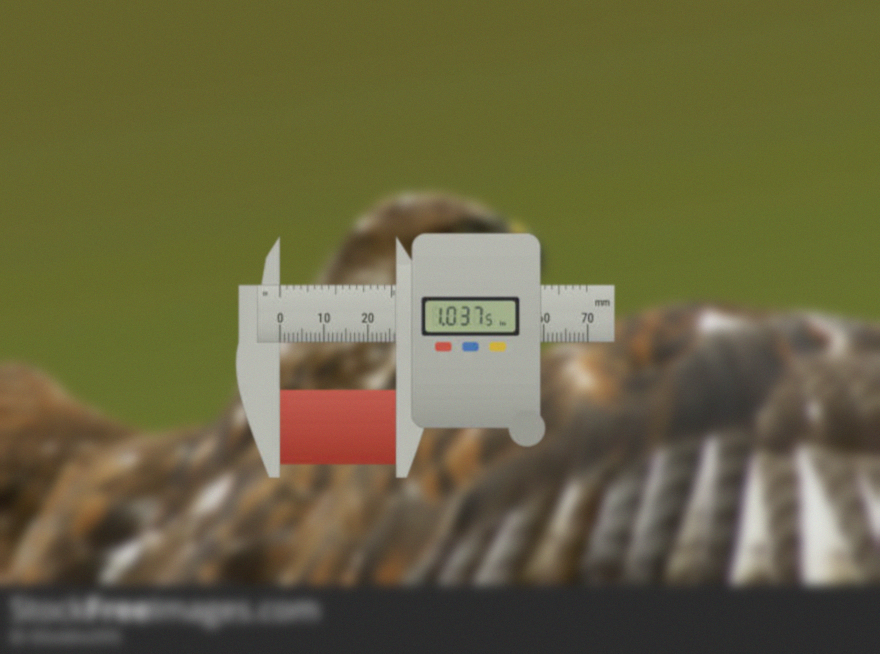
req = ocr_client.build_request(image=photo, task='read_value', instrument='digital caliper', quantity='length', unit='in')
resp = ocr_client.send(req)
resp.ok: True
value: 1.0375 in
